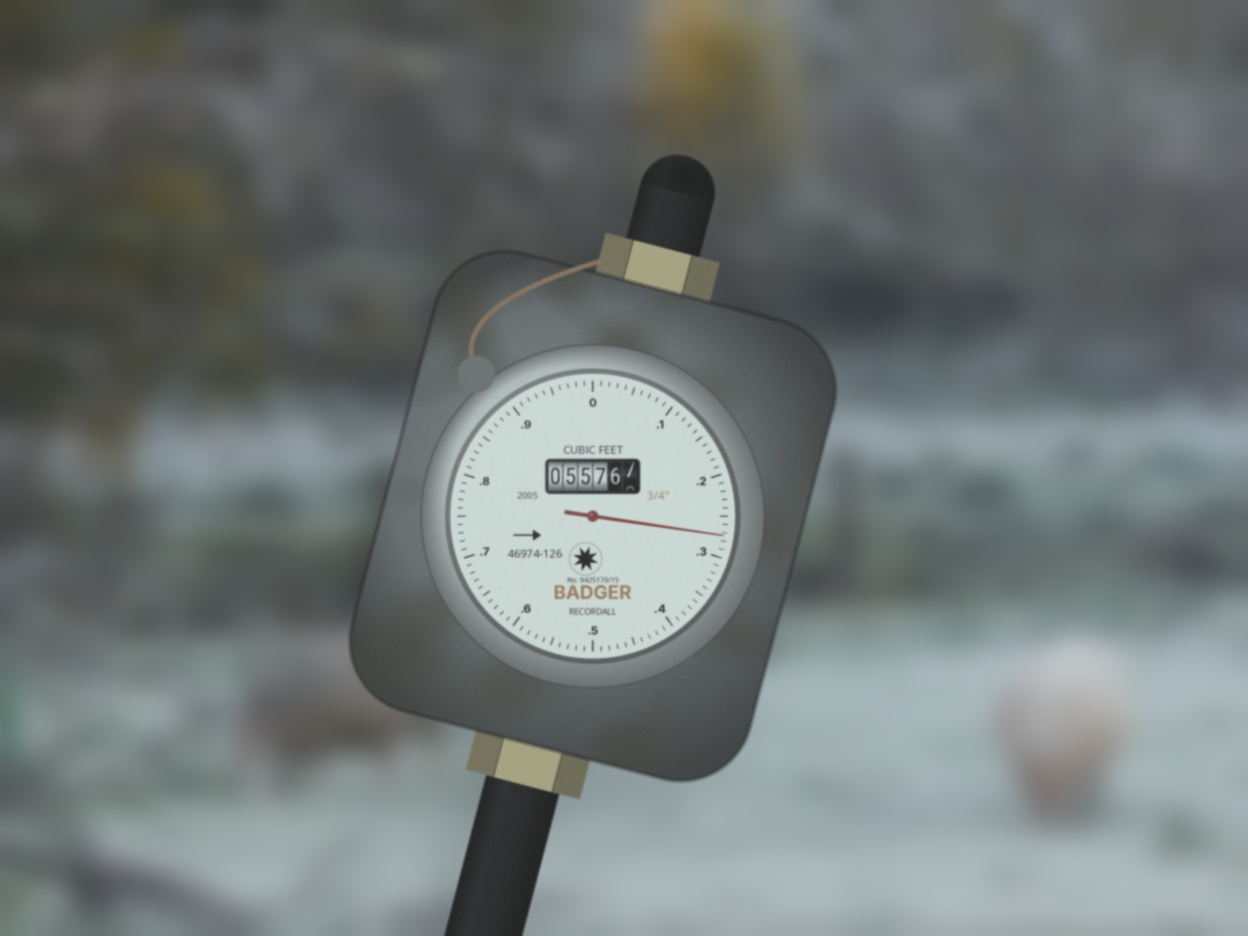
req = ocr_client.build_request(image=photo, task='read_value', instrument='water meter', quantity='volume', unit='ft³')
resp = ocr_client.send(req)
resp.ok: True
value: 55767.27 ft³
